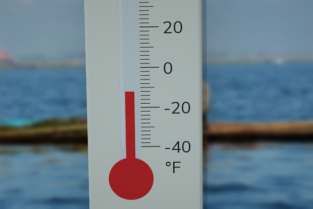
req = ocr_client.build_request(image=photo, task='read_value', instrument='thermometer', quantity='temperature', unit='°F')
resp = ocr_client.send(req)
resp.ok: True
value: -12 °F
